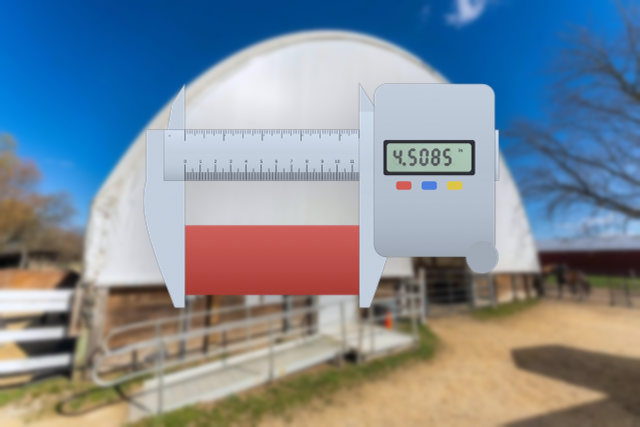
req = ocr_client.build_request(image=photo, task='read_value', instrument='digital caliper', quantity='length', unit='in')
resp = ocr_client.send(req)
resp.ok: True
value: 4.5085 in
